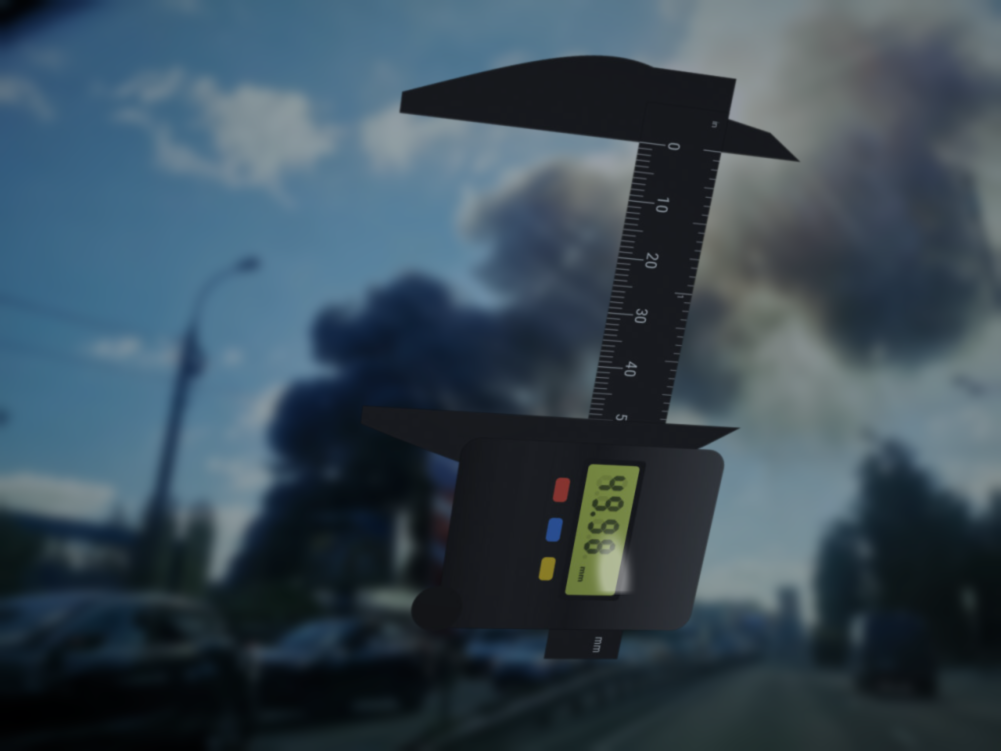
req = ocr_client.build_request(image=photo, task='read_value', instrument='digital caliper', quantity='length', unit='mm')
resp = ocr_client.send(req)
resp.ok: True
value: 49.98 mm
